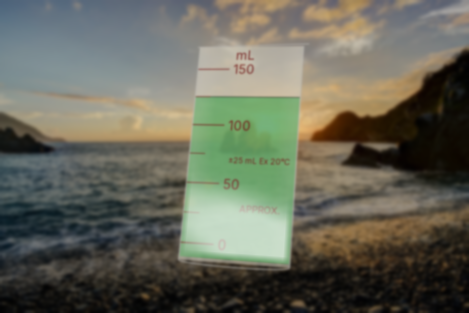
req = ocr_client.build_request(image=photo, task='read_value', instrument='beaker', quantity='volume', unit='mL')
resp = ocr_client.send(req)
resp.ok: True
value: 125 mL
